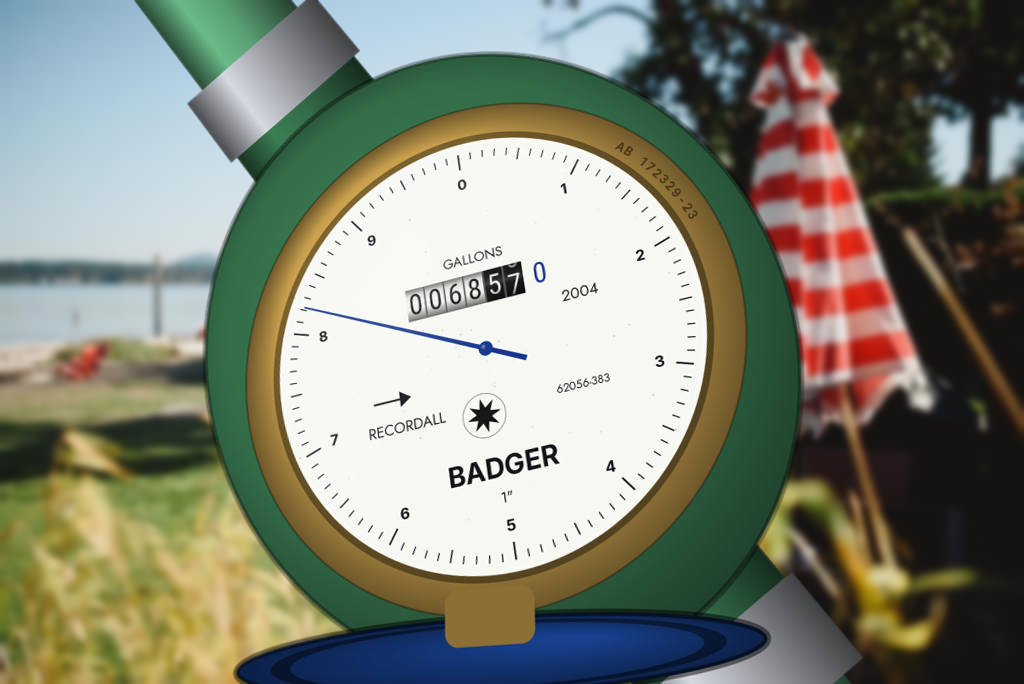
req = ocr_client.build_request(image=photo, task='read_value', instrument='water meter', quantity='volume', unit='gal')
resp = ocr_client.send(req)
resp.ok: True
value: 68568.2 gal
